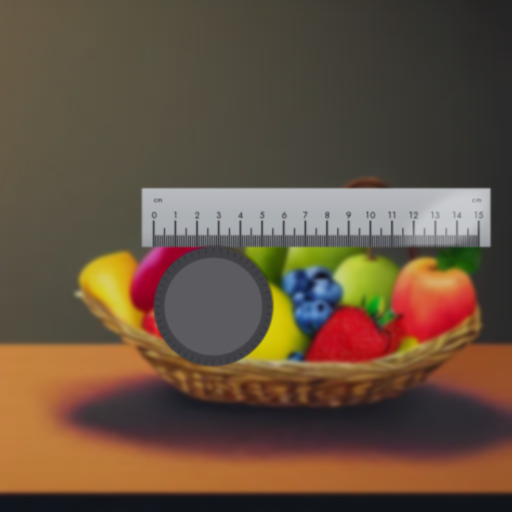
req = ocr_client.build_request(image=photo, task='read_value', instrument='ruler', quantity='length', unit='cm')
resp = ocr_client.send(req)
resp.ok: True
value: 5.5 cm
